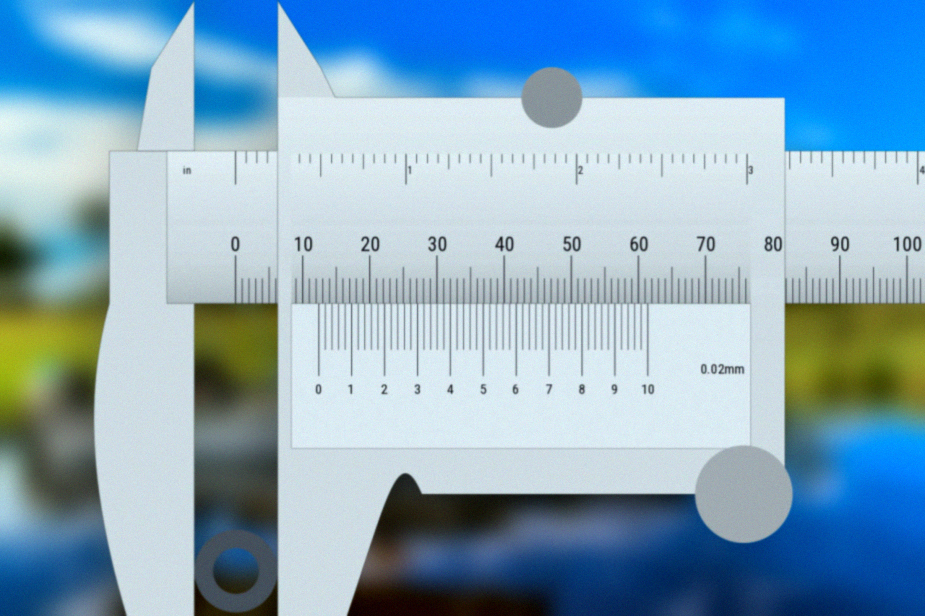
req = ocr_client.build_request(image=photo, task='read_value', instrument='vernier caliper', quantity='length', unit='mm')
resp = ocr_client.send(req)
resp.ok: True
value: 12.4 mm
